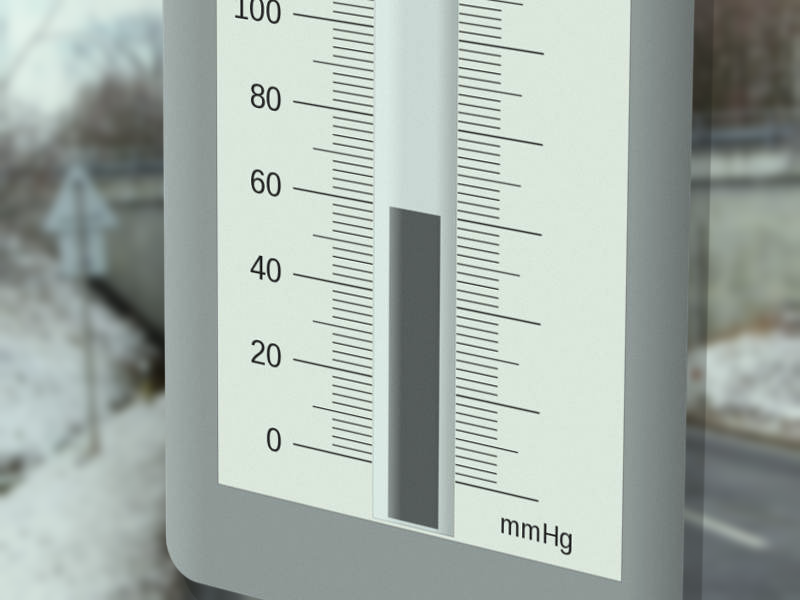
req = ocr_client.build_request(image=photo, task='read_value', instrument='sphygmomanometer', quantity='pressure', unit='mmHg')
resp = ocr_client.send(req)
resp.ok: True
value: 60 mmHg
